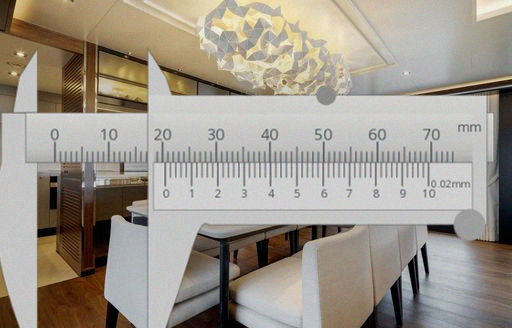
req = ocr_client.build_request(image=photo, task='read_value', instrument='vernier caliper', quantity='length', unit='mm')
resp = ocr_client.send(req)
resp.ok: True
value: 20.5 mm
